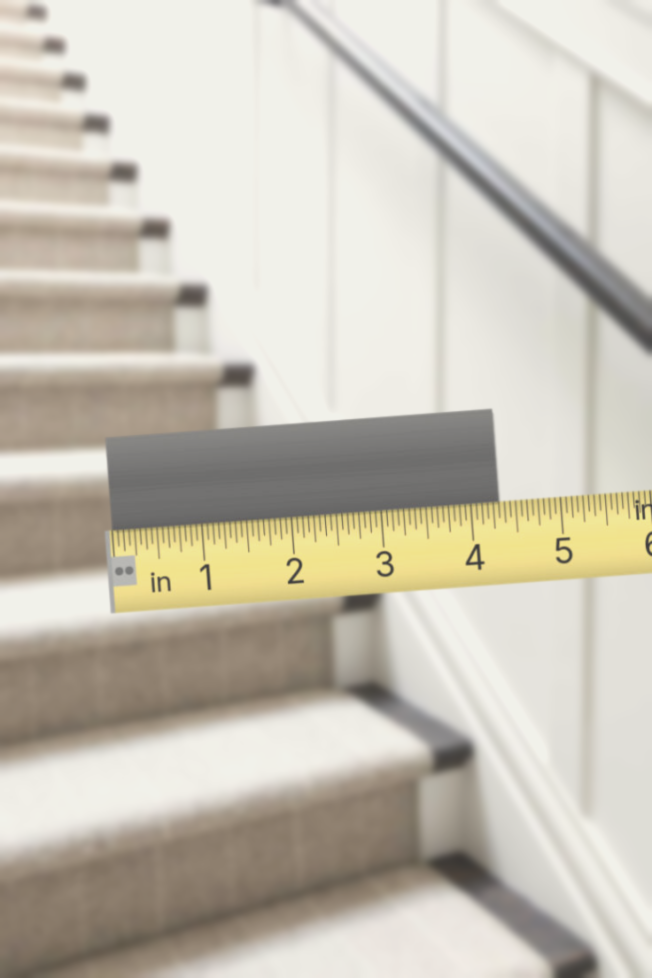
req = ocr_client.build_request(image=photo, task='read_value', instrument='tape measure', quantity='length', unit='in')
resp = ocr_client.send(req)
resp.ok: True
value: 4.3125 in
